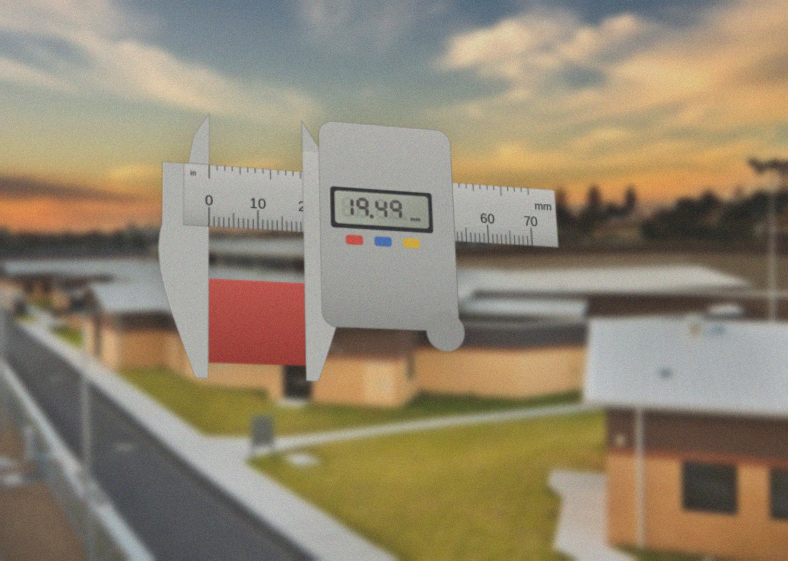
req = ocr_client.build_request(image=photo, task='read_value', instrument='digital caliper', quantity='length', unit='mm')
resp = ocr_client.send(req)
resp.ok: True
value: 19.49 mm
